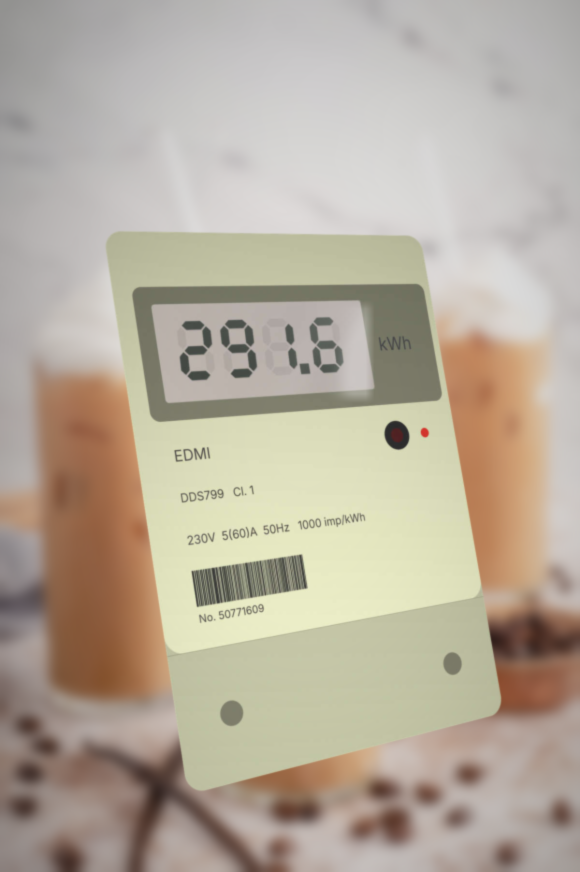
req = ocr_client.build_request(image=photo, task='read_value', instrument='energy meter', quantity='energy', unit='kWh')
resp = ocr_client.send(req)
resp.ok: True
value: 291.6 kWh
